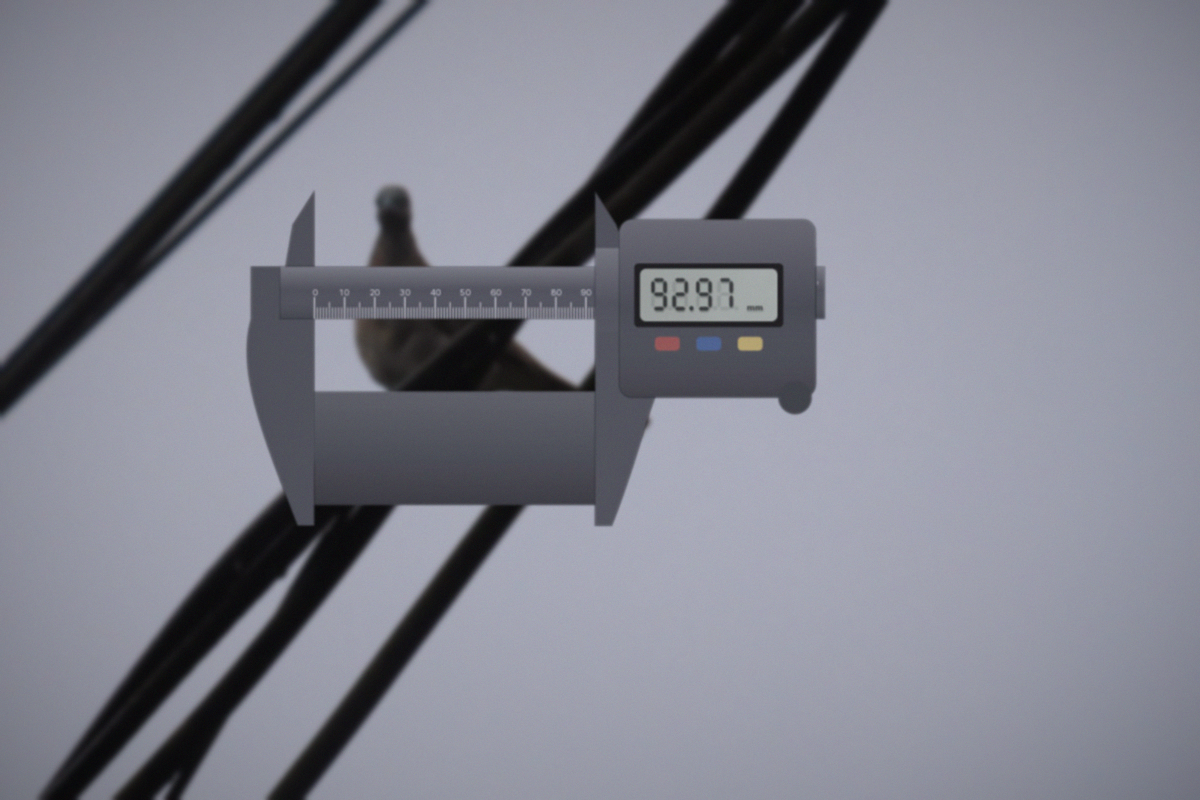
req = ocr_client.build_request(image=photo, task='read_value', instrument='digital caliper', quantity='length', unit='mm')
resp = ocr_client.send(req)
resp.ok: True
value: 92.97 mm
